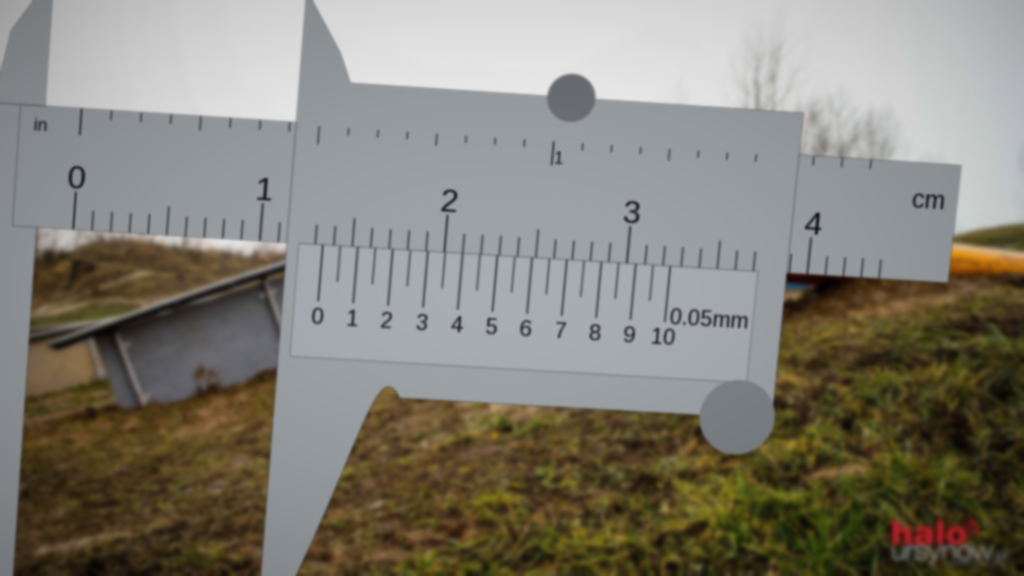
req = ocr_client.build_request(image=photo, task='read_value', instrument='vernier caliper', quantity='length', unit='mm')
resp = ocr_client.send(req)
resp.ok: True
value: 13.4 mm
